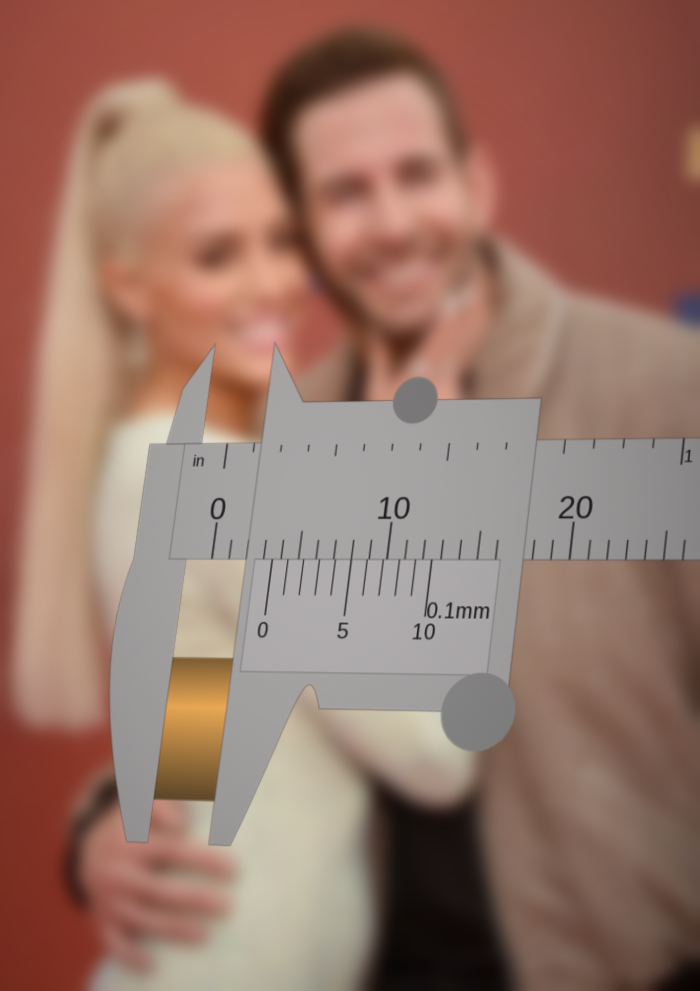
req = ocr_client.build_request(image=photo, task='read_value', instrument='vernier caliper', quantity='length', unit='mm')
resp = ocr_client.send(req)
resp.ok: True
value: 3.5 mm
